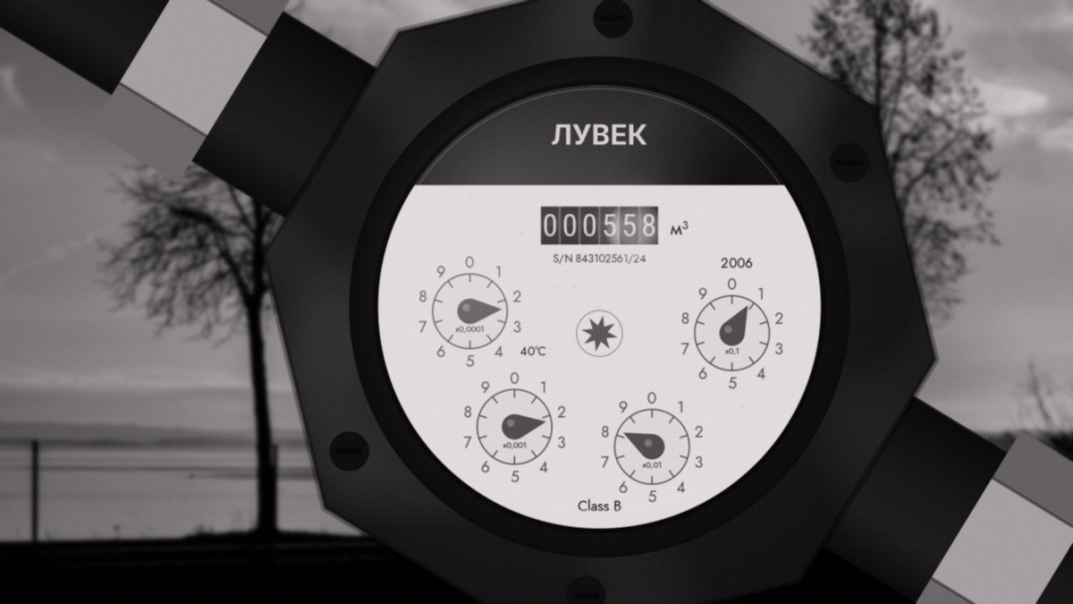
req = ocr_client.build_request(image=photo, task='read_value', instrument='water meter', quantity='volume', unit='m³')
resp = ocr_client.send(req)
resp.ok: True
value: 558.0822 m³
